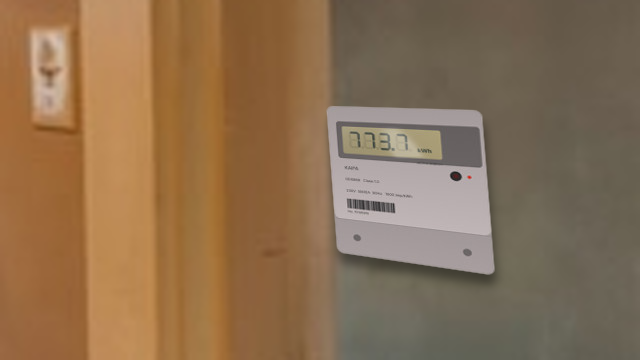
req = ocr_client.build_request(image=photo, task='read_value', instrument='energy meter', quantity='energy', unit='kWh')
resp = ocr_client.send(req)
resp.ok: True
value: 773.7 kWh
